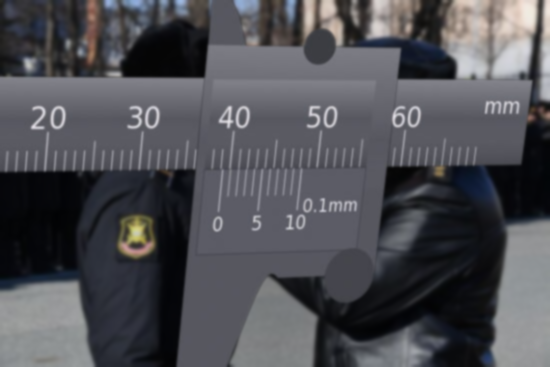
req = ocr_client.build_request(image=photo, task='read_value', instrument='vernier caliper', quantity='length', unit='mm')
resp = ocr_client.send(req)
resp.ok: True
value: 39.2 mm
